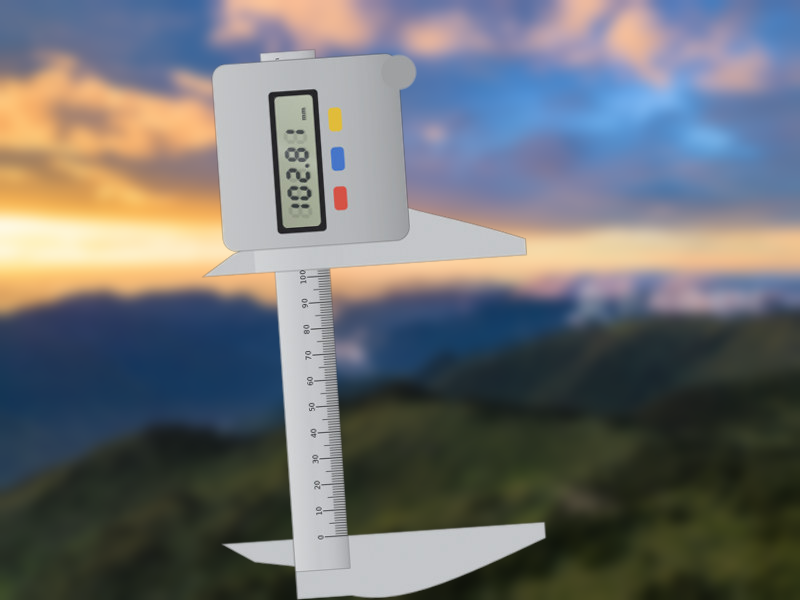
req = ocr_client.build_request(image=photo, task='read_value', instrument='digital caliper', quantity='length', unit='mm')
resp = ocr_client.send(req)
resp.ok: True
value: 102.81 mm
